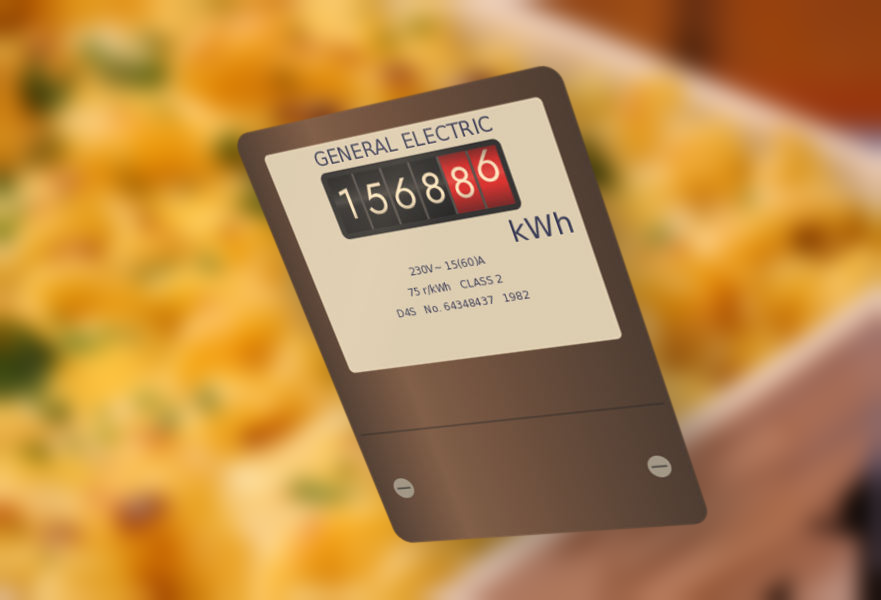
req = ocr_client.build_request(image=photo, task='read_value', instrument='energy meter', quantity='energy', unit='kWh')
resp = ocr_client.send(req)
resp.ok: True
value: 1568.86 kWh
